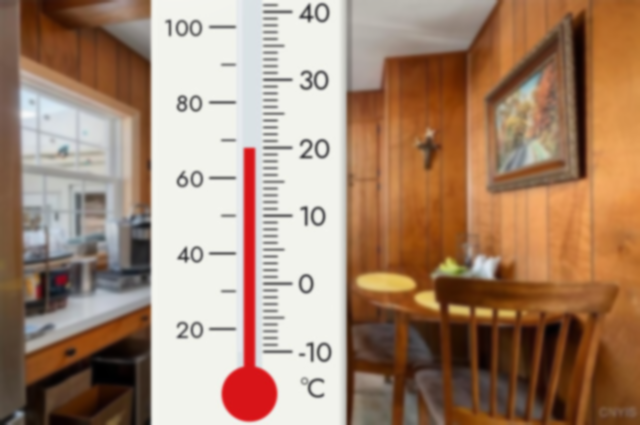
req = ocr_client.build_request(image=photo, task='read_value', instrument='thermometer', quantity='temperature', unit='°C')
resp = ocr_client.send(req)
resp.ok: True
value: 20 °C
